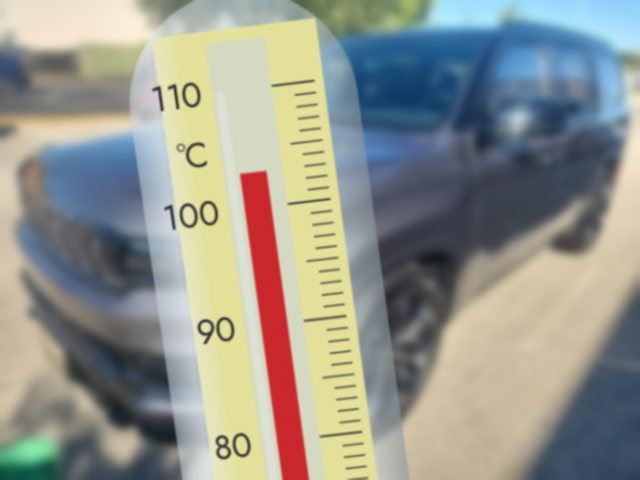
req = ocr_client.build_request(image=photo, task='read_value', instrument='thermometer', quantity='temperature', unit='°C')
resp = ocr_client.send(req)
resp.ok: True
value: 103 °C
